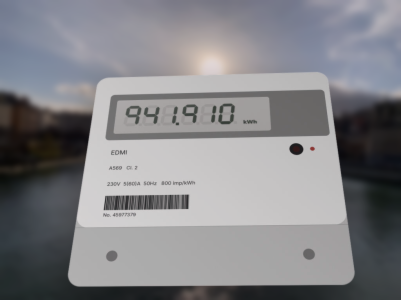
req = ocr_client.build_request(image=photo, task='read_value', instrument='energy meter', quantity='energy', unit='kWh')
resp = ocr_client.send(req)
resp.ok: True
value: 941.910 kWh
